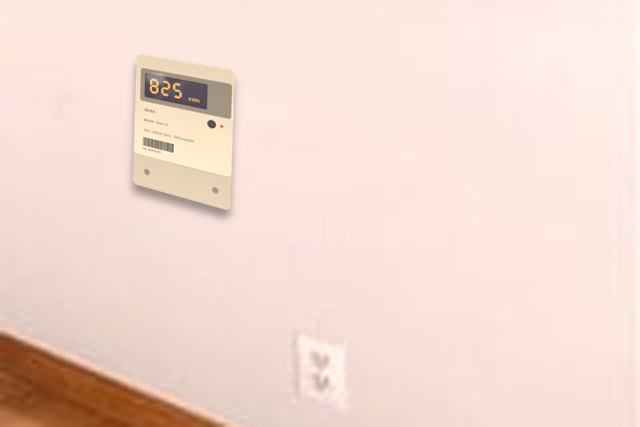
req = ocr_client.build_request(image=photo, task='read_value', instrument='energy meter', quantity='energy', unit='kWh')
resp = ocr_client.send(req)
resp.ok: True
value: 825 kWh
